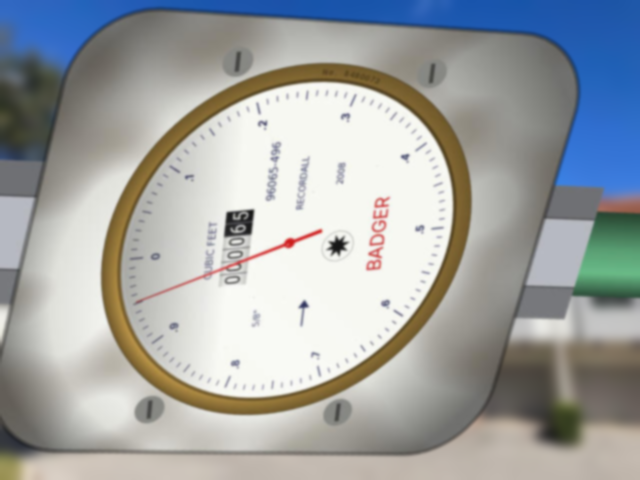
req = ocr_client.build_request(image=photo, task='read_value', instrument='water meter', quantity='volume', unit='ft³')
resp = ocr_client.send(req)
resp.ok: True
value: 64.95 ft³
